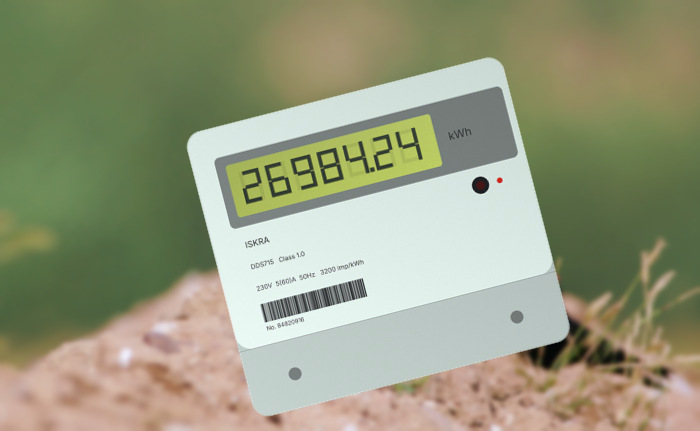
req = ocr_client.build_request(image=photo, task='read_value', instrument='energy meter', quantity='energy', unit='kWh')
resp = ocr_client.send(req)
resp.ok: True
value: 26984.24 kWh
